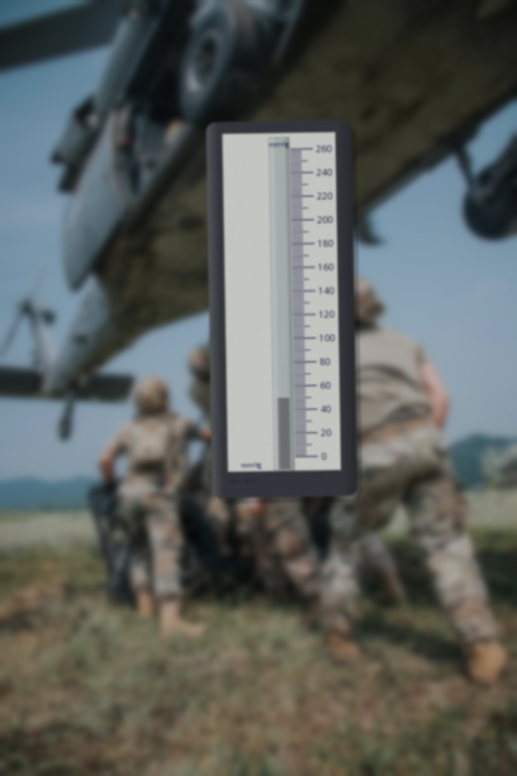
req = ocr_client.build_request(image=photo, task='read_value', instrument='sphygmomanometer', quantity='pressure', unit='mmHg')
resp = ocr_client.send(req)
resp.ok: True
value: 50 mmHg
